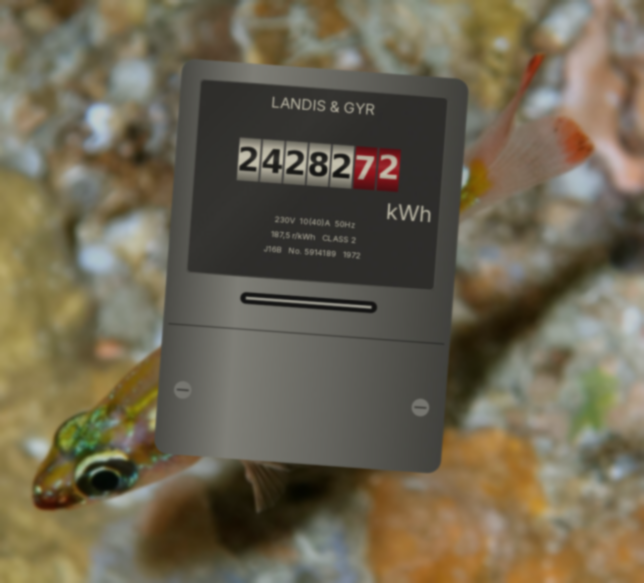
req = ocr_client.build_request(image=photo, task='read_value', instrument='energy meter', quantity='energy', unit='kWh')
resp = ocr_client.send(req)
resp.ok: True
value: 24282.72 kWh
